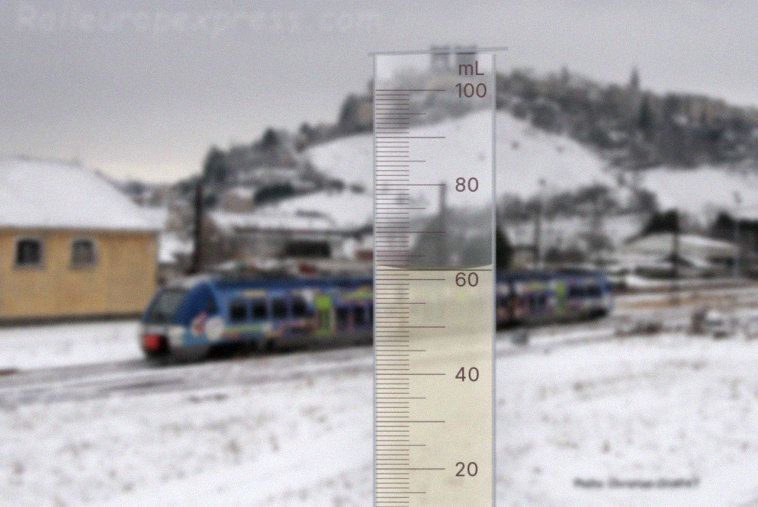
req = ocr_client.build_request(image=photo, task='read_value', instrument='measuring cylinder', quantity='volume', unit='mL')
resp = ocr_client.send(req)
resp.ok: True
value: 62 mL
